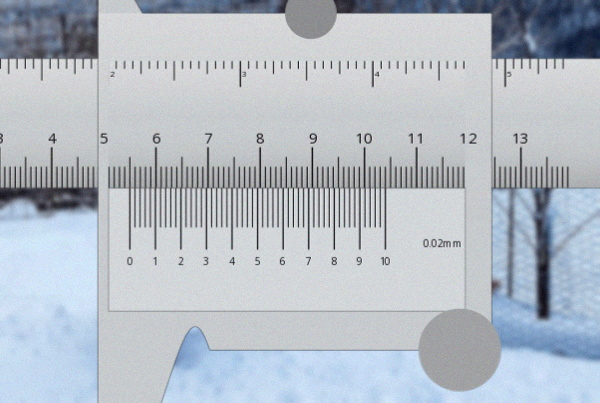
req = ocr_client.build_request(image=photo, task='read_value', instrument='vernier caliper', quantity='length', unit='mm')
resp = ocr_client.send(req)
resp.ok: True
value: 55.0 mm
